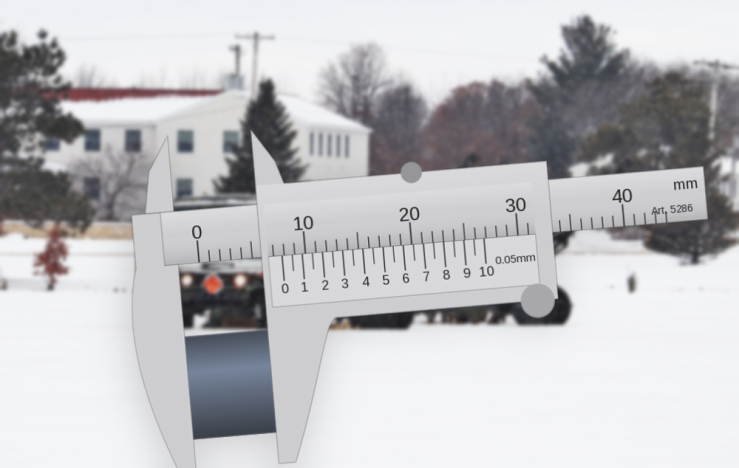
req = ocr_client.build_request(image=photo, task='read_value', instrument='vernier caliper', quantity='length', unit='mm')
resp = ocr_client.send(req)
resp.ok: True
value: 7.8 mm
